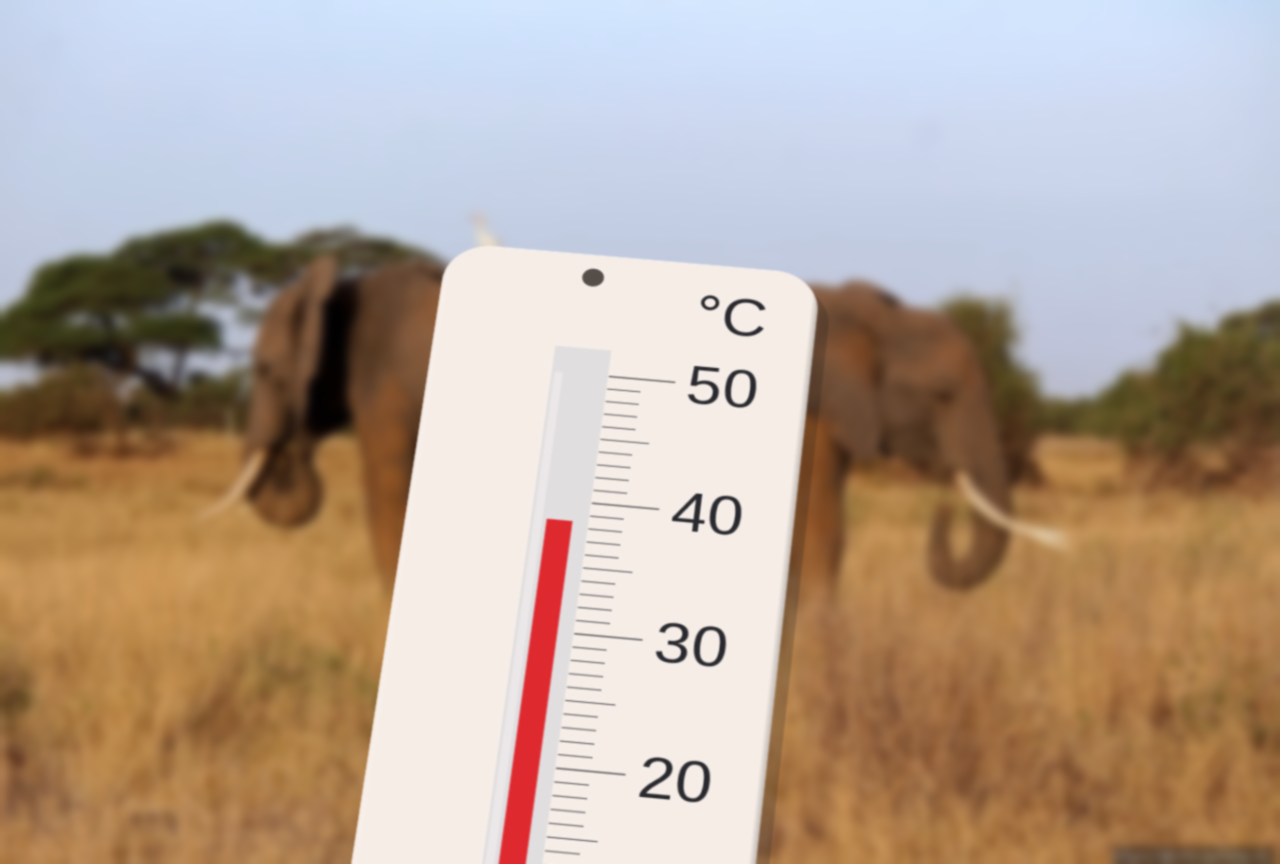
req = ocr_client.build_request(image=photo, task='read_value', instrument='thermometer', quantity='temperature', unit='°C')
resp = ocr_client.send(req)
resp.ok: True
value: 38.5 °C
